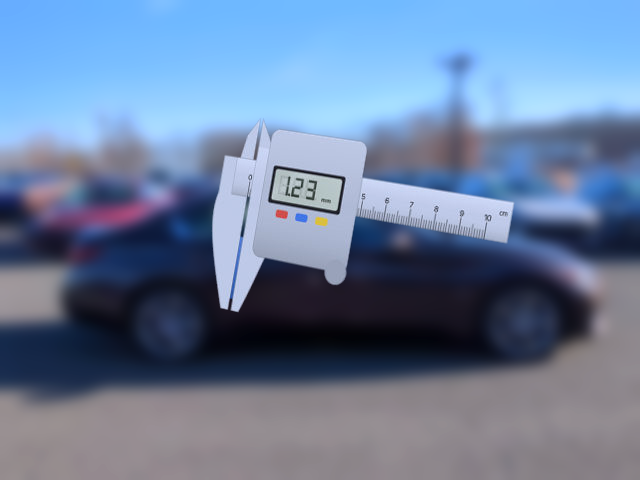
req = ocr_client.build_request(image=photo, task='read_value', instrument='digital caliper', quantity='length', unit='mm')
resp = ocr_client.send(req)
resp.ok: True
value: 1.23 mm
